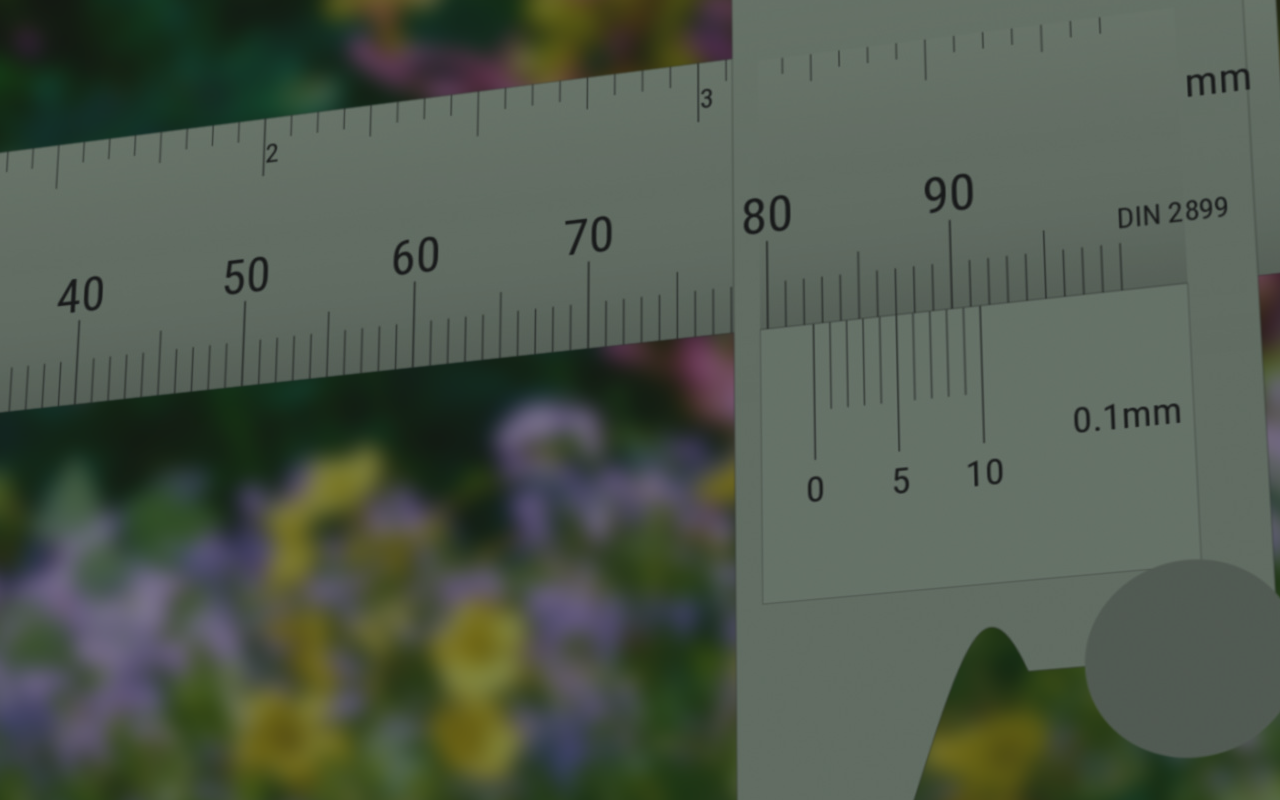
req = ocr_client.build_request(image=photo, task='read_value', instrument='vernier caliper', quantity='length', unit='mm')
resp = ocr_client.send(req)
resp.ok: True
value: 82.5 mm
